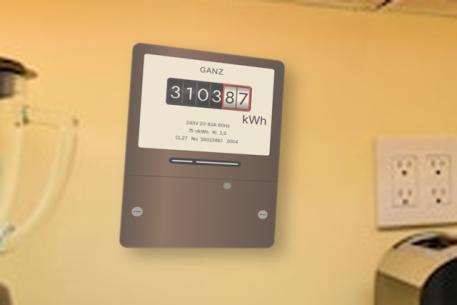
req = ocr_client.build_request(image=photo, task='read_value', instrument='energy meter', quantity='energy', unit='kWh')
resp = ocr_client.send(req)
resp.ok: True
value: 3103.87 kWh
